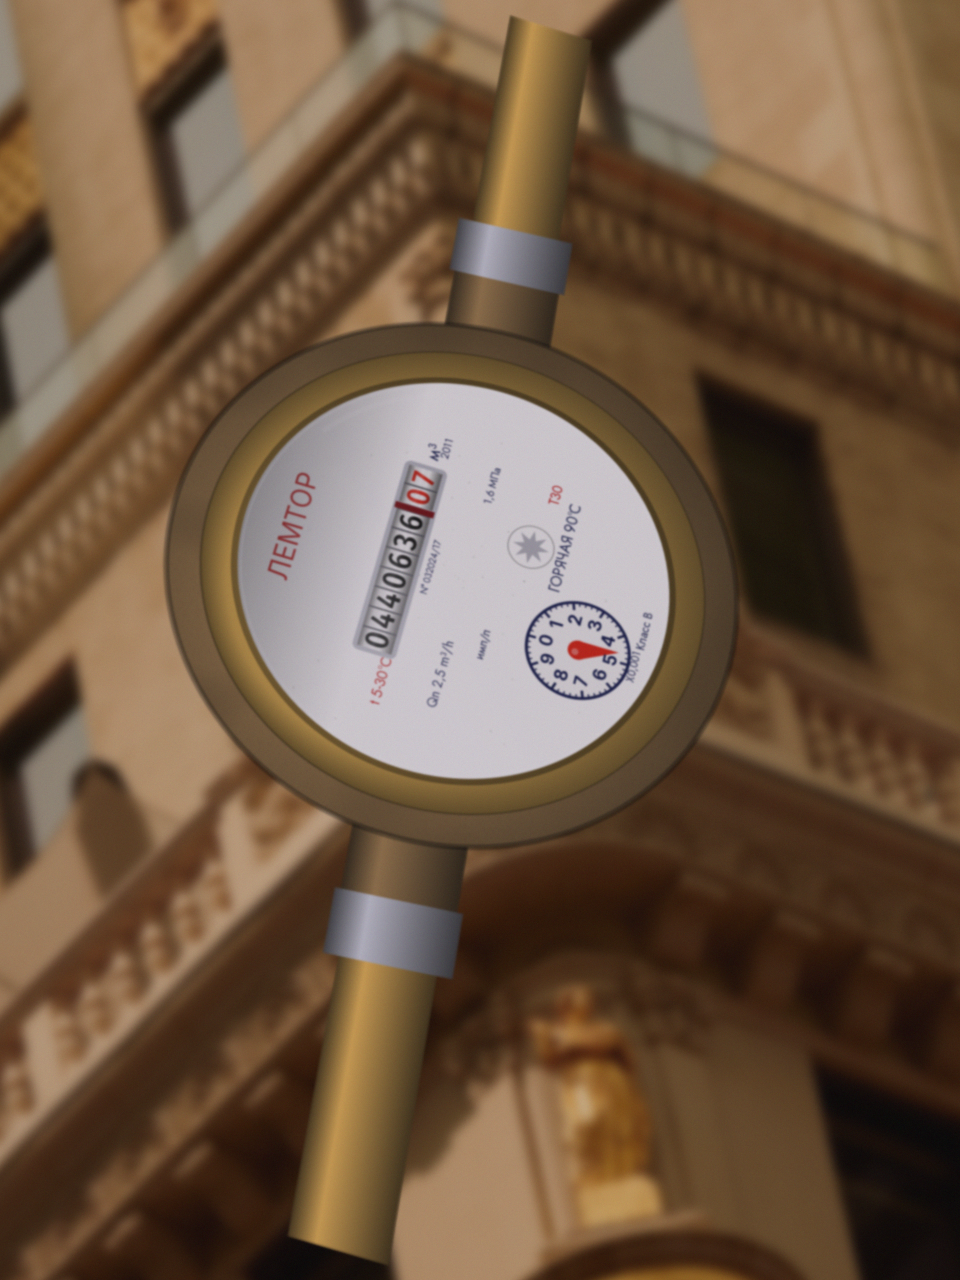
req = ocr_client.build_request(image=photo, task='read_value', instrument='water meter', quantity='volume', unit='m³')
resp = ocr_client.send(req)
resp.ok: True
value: 440636.074 m³
